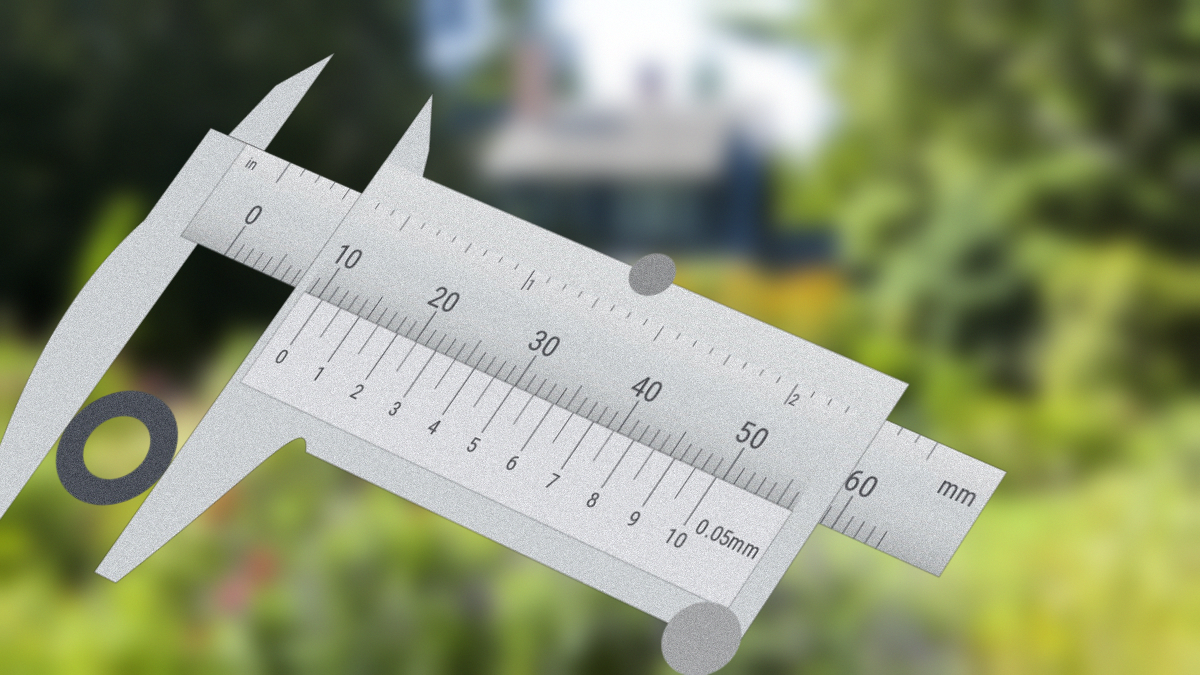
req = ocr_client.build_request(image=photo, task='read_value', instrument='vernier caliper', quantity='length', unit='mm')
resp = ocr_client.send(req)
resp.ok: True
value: 10.4 mm
